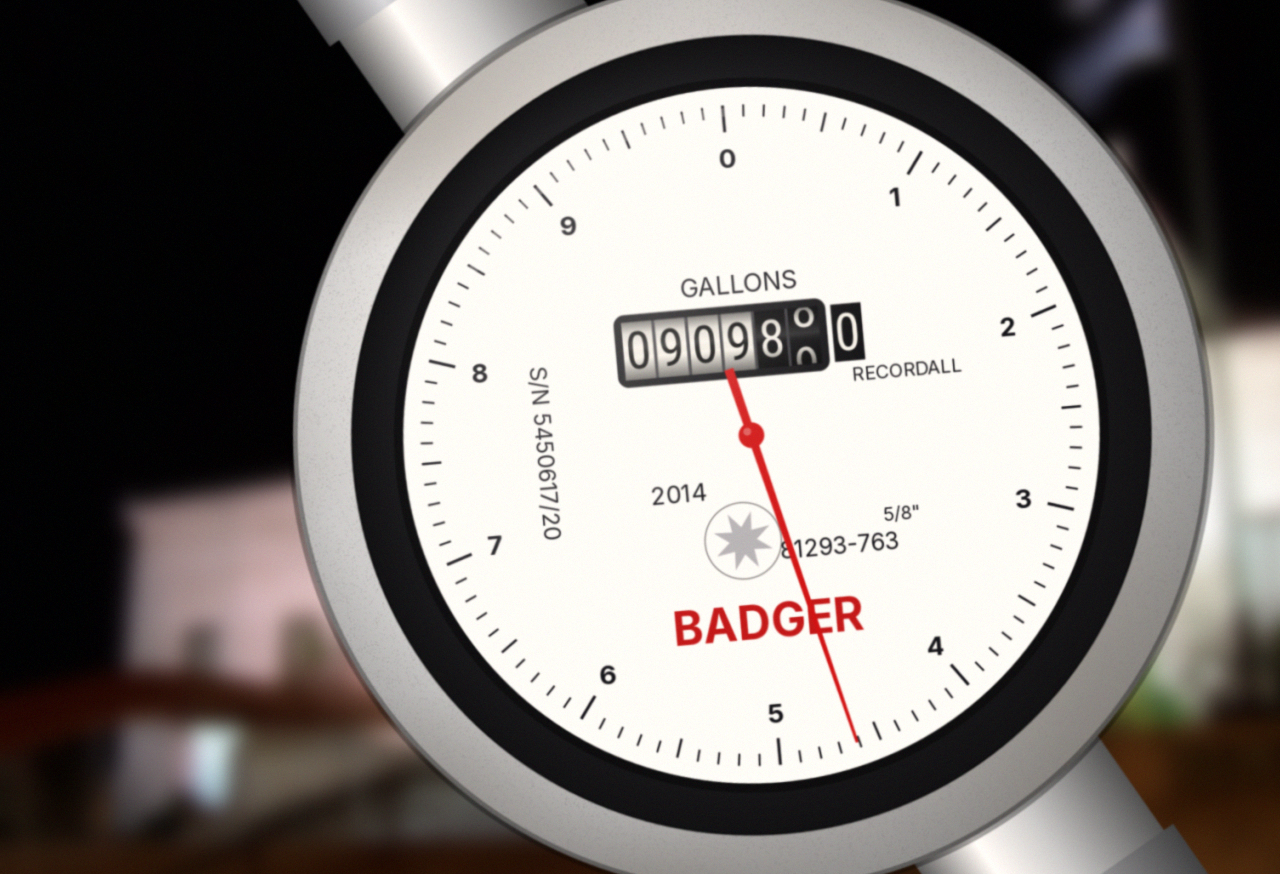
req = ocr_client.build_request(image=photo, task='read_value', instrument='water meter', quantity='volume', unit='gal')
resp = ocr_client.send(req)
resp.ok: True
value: 909884.6 gal
